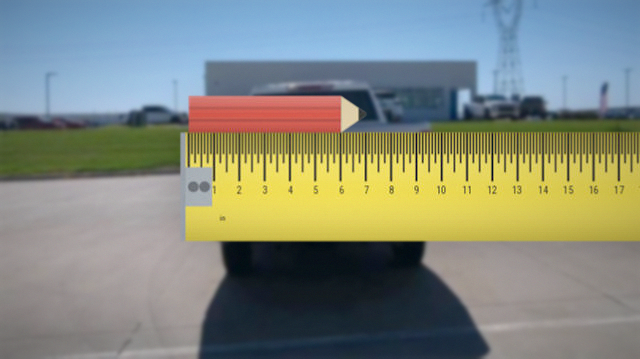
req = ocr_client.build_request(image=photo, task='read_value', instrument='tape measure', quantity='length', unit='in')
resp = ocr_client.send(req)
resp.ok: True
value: 7 in
